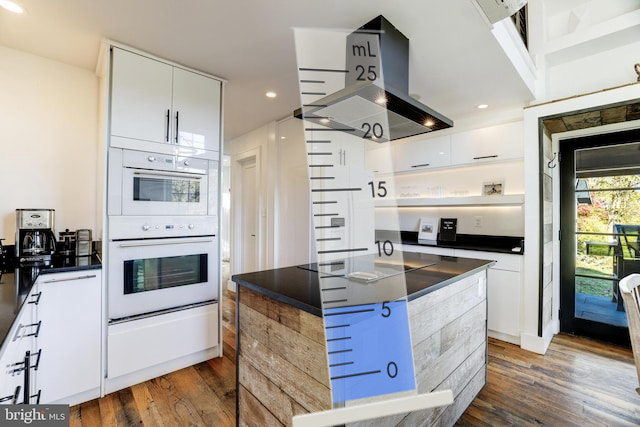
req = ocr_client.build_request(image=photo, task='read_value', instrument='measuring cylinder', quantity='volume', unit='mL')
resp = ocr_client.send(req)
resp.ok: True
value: 5.5 mL
